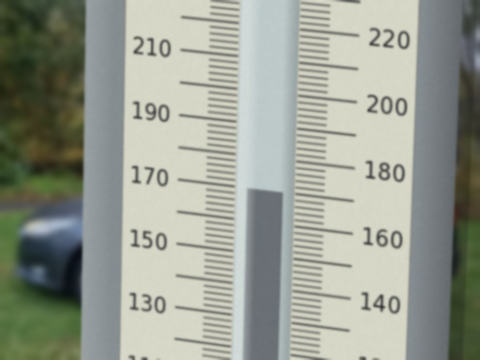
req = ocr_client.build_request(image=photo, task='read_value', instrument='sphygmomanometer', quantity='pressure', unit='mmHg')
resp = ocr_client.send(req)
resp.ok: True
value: 170 mmHg
